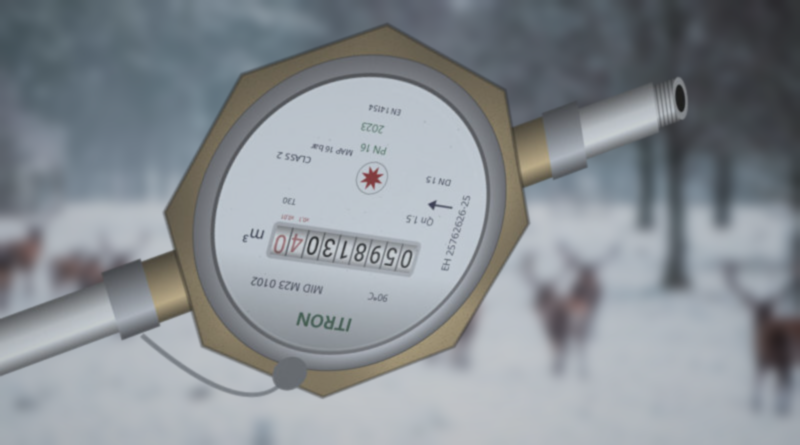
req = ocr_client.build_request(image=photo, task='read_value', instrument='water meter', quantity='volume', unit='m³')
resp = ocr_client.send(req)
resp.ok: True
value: 598130.40 m³
